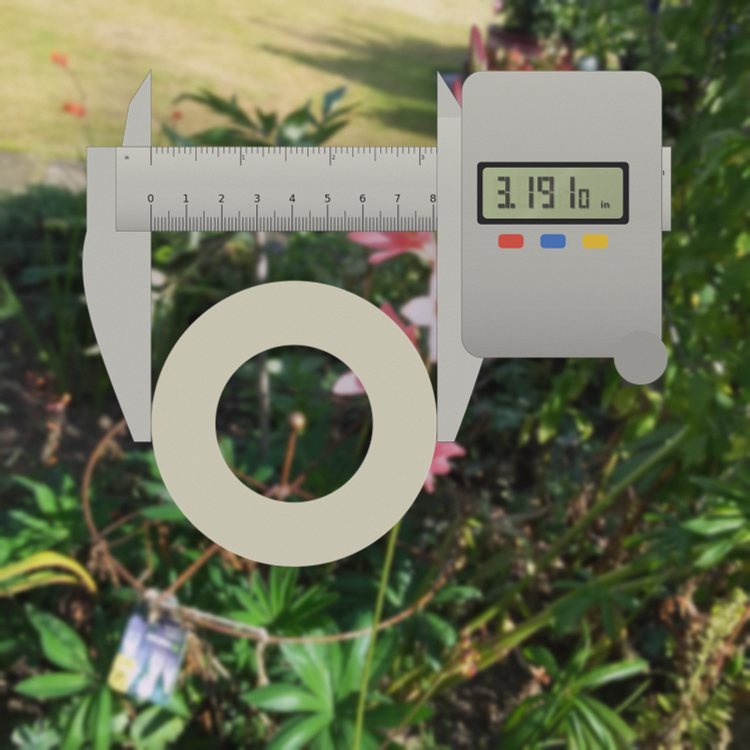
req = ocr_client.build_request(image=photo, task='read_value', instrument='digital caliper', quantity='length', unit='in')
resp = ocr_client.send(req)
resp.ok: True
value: 3.1910 in
